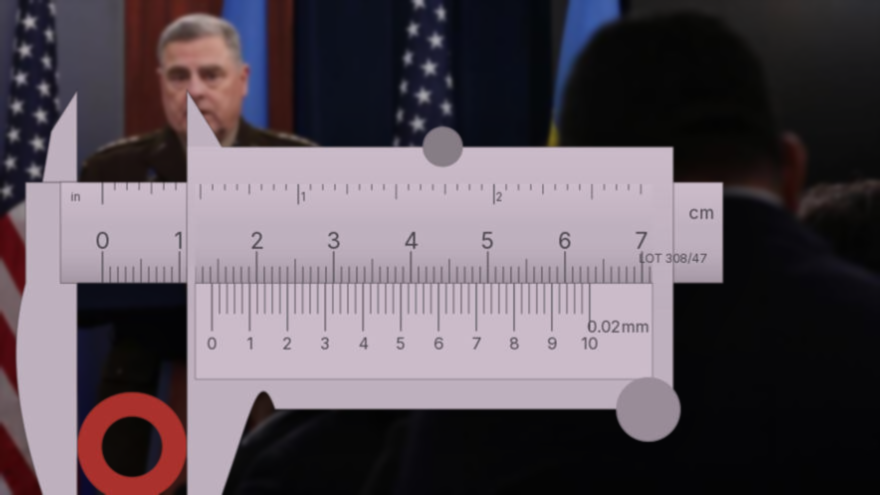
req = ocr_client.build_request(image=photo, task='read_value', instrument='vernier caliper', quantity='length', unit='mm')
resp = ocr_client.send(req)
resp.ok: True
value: 14.2 mm
